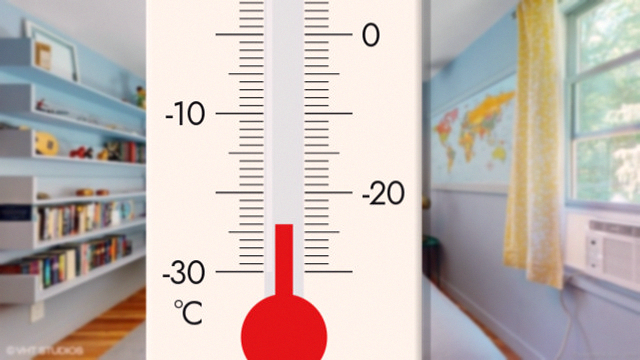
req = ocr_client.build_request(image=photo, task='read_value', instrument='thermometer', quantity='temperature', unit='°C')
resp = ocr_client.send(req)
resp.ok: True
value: -24 °C
